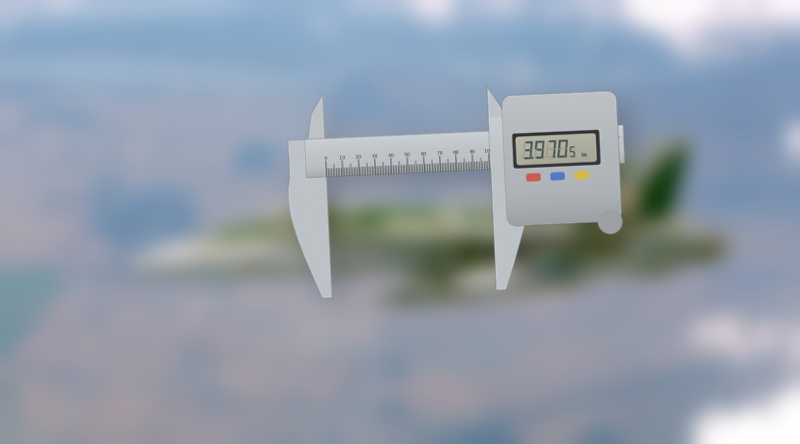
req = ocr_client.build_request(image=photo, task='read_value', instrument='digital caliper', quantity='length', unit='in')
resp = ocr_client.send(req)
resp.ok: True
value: 3.9705 in
